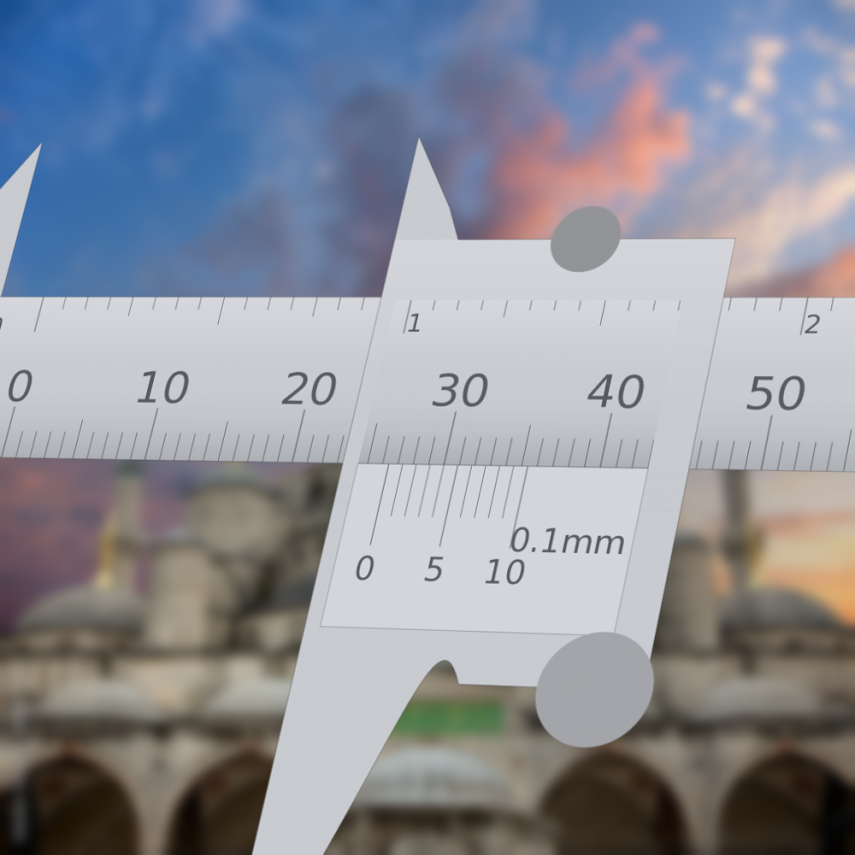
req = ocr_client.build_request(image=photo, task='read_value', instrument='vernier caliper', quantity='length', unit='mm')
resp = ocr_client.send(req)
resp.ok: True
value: 26.4 mm
